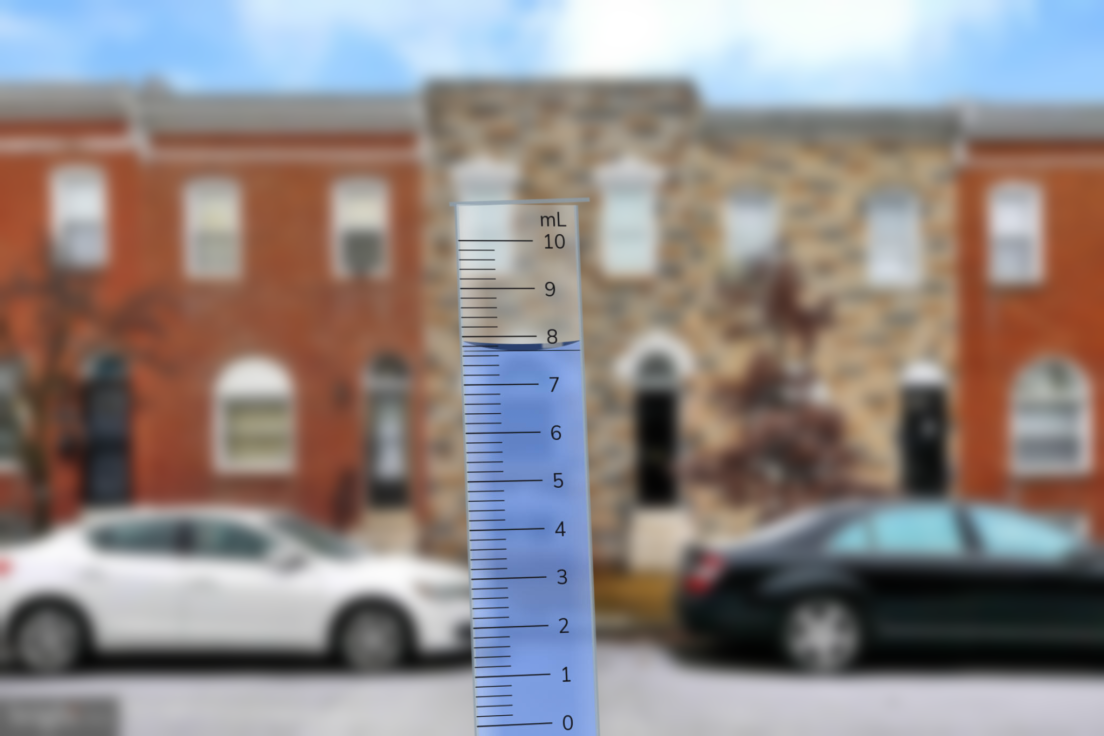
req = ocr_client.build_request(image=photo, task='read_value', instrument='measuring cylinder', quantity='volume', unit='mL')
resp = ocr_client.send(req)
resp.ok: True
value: 7.7 mL
